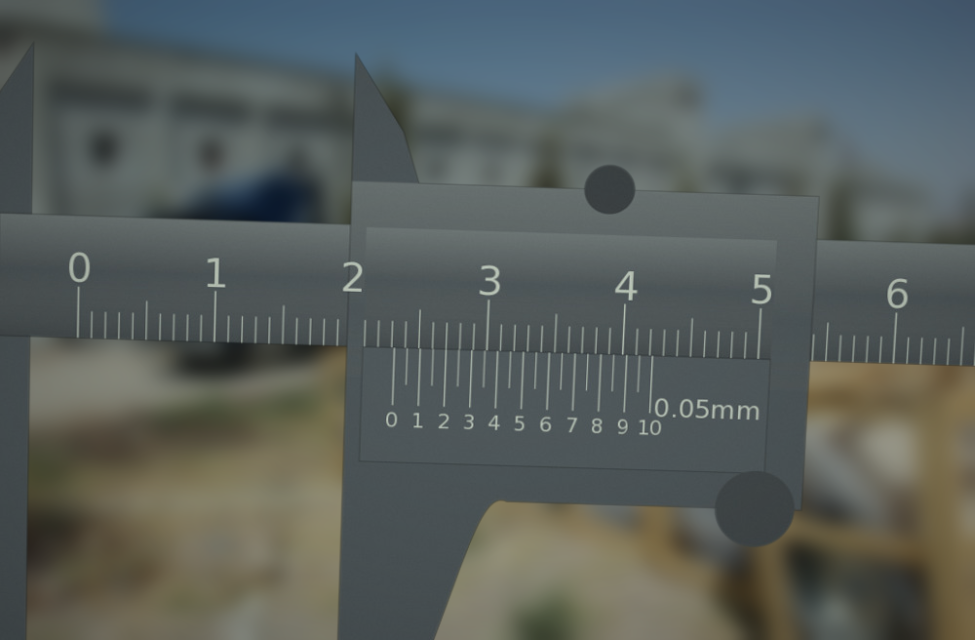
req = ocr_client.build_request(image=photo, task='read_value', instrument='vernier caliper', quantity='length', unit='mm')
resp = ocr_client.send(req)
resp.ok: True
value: 23.2 mm
